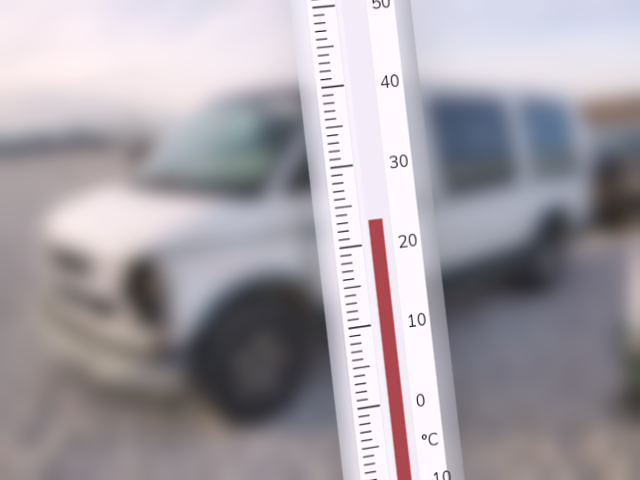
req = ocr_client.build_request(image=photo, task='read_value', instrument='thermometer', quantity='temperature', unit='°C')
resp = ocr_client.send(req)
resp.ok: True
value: 23 °C
